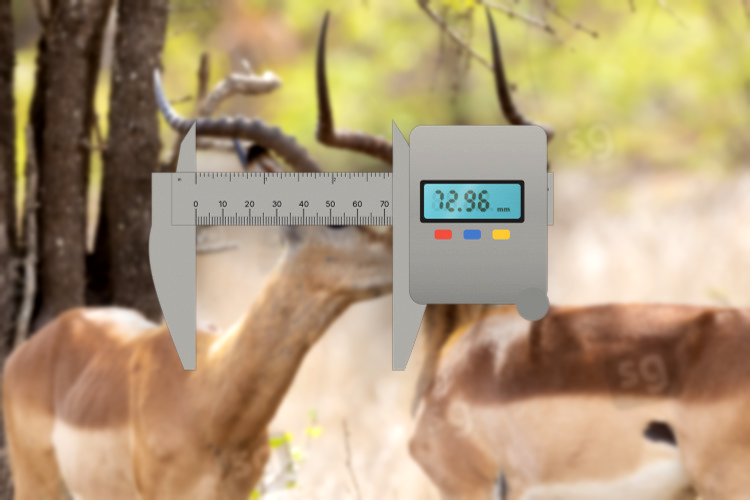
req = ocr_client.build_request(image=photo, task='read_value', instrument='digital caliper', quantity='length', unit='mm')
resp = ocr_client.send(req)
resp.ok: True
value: 72.96 mm
